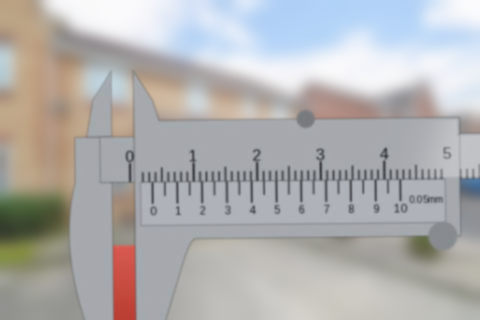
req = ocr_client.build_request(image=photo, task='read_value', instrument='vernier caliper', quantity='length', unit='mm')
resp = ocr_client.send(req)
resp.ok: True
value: 3.5 mm
